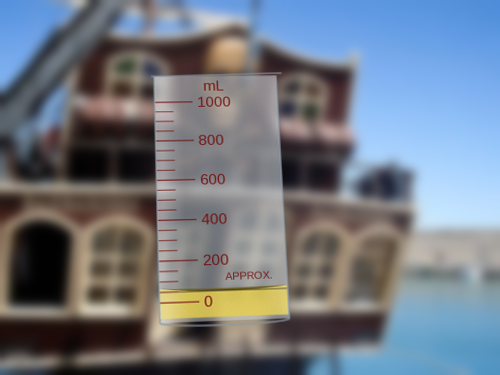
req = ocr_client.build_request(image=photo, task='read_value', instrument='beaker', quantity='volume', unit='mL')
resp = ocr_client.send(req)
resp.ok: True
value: 50 mL
